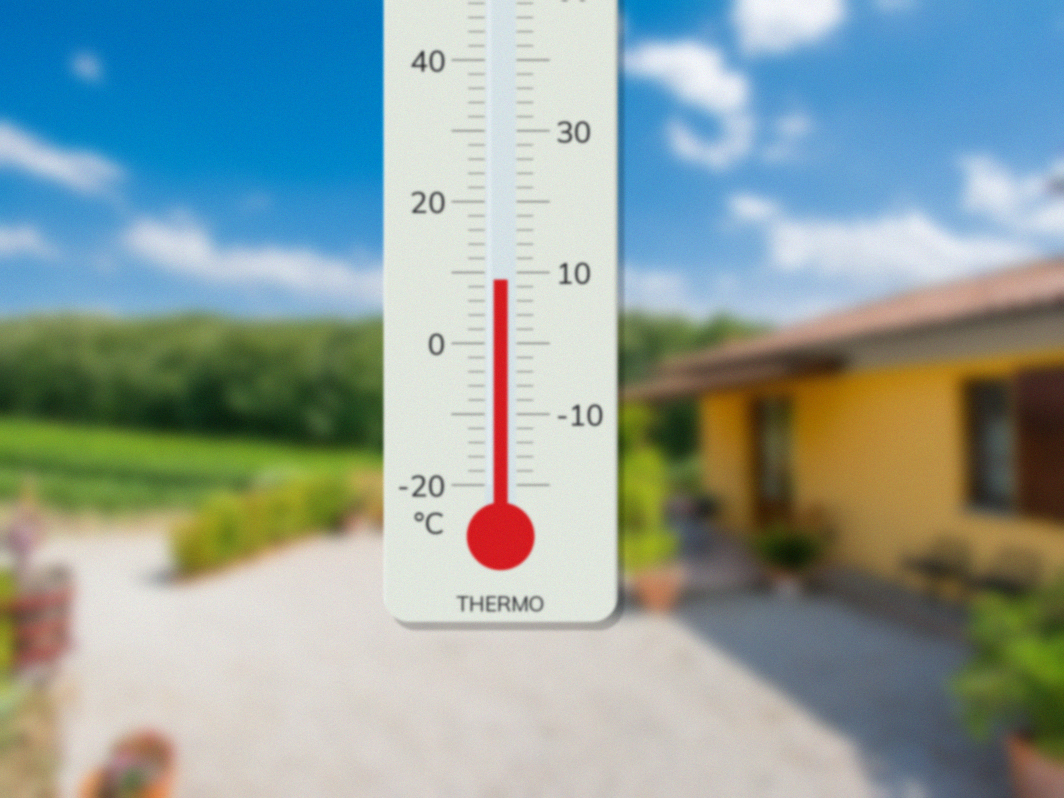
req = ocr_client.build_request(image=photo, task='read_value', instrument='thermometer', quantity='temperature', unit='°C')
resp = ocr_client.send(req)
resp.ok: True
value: 9 °C
